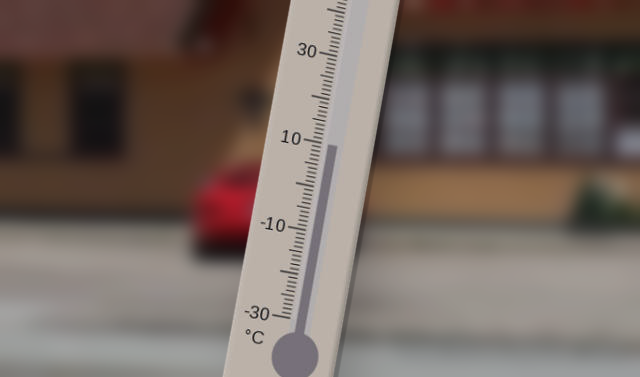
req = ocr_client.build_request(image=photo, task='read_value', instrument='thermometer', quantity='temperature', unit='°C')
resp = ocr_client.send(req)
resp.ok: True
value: 10 °C
